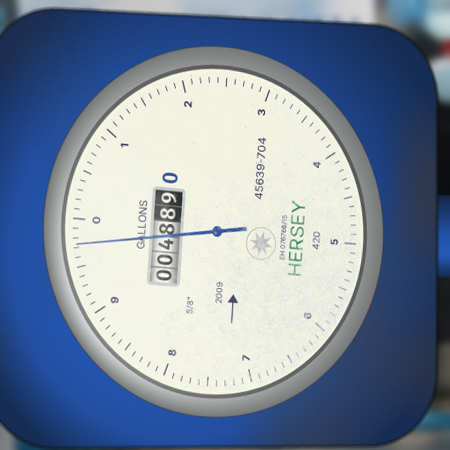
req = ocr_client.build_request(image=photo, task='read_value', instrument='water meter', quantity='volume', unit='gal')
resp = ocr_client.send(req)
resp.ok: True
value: 48889.7 gal
